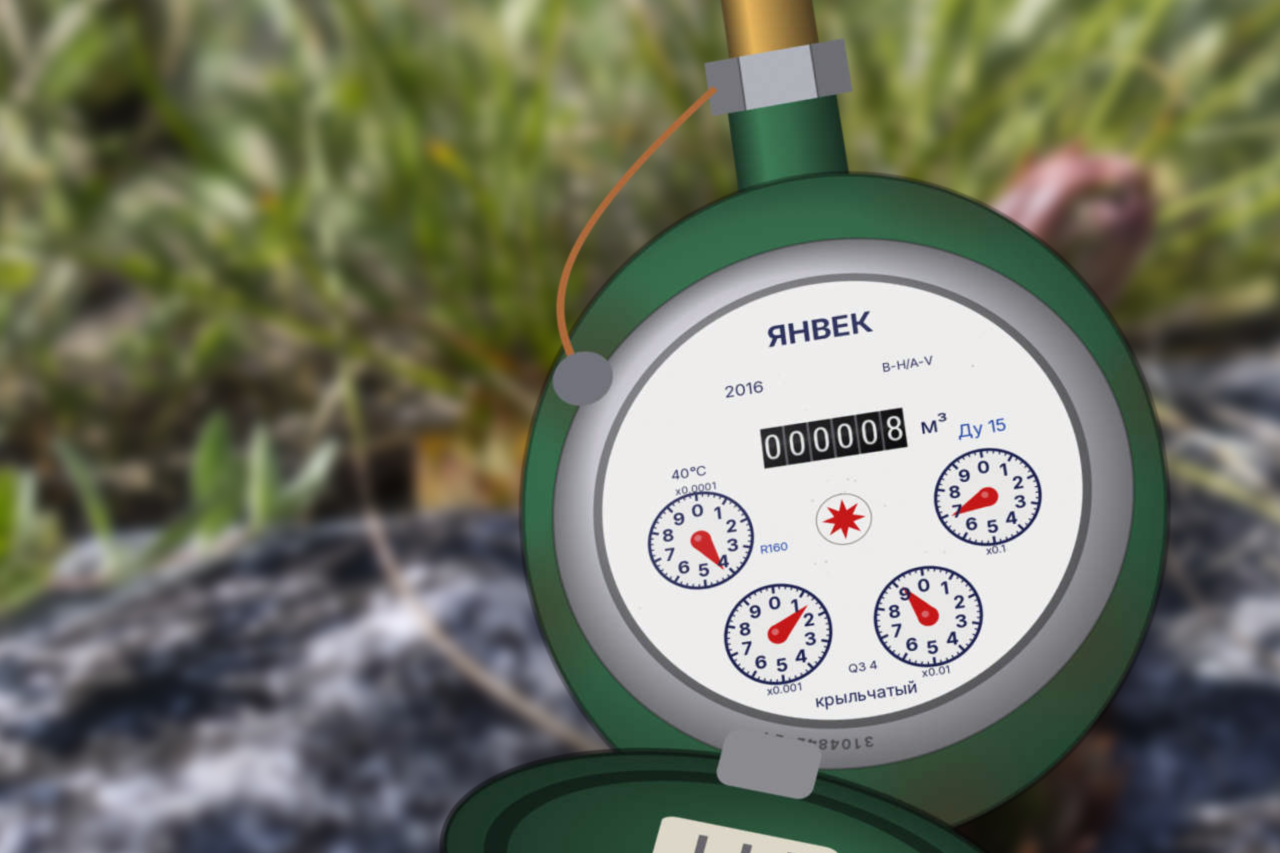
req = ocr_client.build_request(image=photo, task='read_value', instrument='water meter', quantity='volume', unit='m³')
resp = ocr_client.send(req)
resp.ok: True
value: 8.6914 m³
